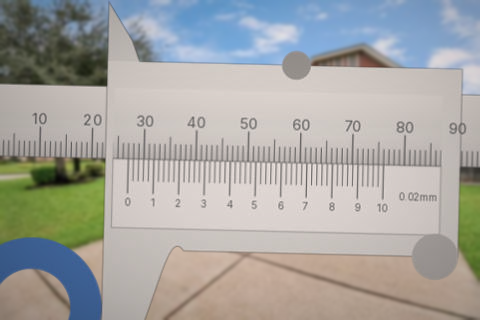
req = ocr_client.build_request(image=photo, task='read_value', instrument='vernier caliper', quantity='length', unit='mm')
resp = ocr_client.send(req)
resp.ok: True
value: 27.0 mm
